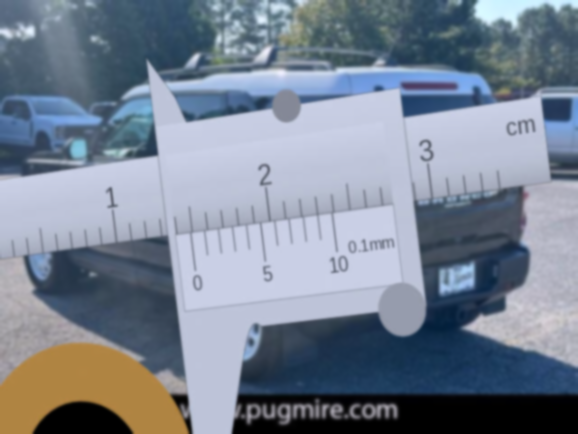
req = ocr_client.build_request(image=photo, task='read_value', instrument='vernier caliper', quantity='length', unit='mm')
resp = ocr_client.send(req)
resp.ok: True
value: 14.9 mm
